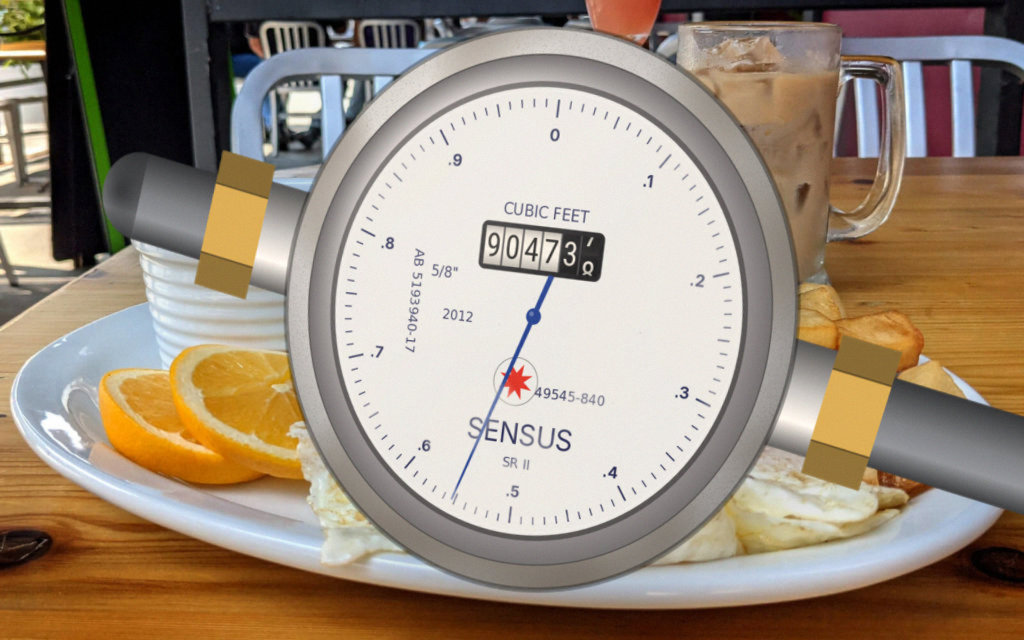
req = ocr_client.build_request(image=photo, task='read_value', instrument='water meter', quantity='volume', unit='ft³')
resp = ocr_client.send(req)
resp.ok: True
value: 904737.55 ft³
